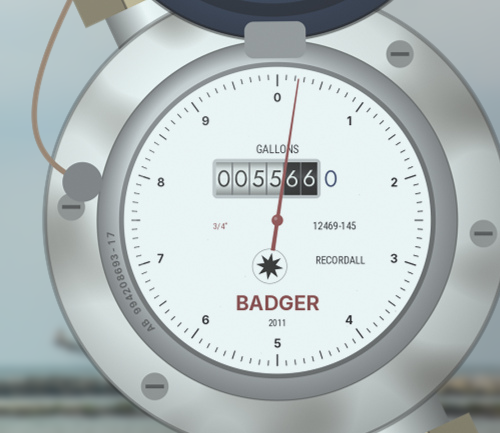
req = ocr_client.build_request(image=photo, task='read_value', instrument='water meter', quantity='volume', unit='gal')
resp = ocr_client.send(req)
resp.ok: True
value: 55660.2 gal
